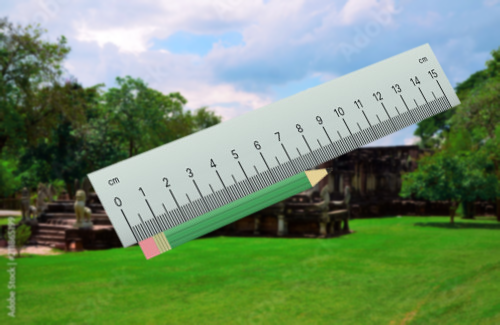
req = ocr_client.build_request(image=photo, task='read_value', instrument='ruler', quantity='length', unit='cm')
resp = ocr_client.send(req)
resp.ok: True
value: 8.5 cm
